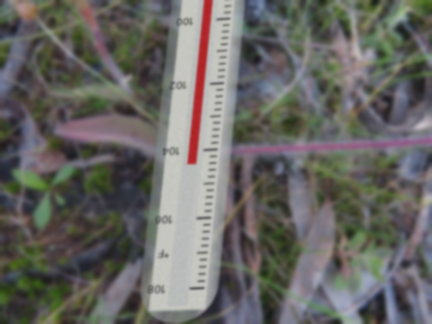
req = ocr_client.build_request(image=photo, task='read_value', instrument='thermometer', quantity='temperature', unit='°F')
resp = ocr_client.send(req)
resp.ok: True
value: 104.4 °F
